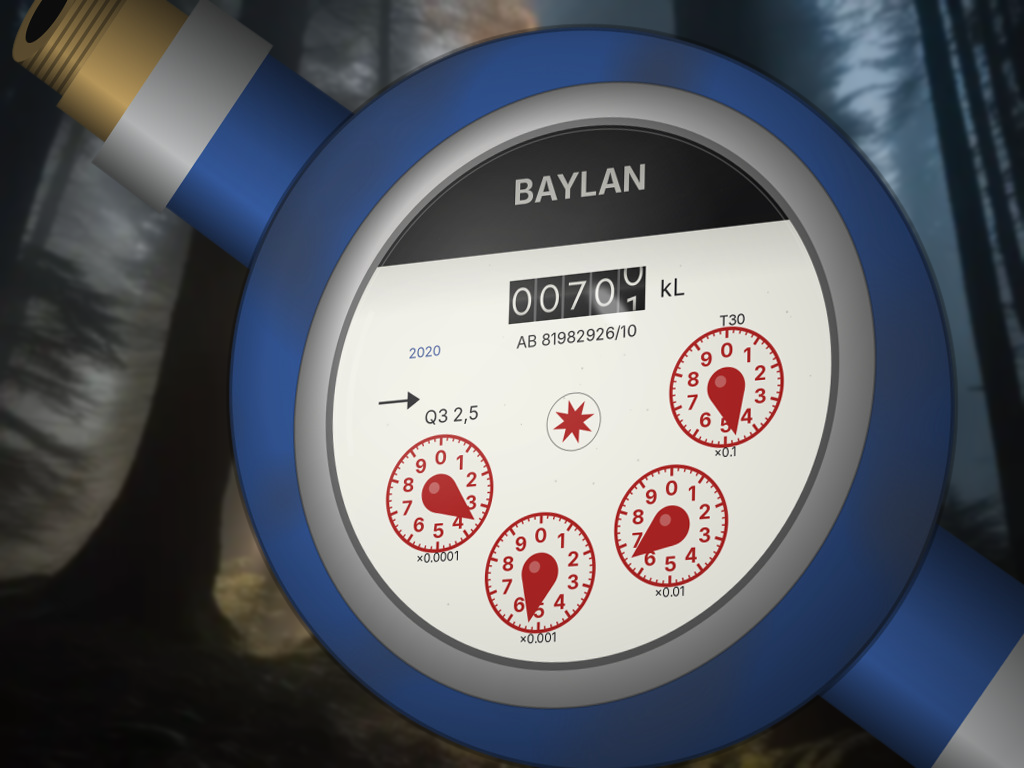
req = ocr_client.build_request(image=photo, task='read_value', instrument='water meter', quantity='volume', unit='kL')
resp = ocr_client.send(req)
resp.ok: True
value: 700.4653 kL
